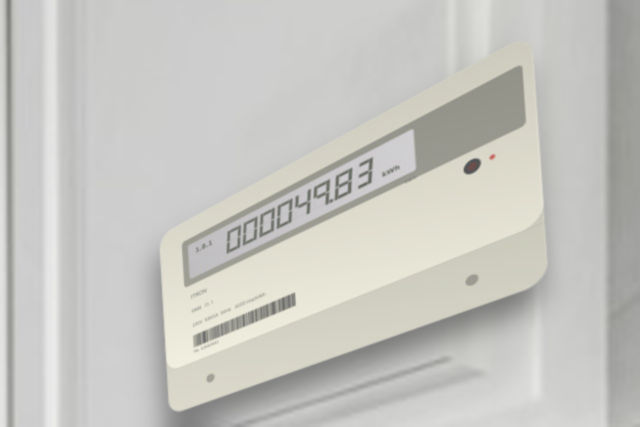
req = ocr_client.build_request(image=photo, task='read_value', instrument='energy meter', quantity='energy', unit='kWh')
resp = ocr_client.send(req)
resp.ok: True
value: 49.83 kWh
